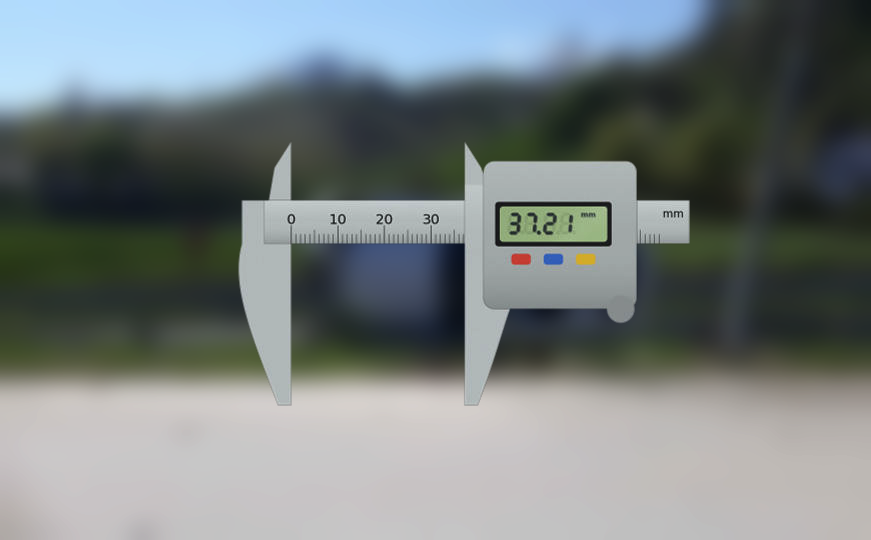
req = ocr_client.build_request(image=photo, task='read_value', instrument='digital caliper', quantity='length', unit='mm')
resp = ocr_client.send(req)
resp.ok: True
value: 37.21 mm
